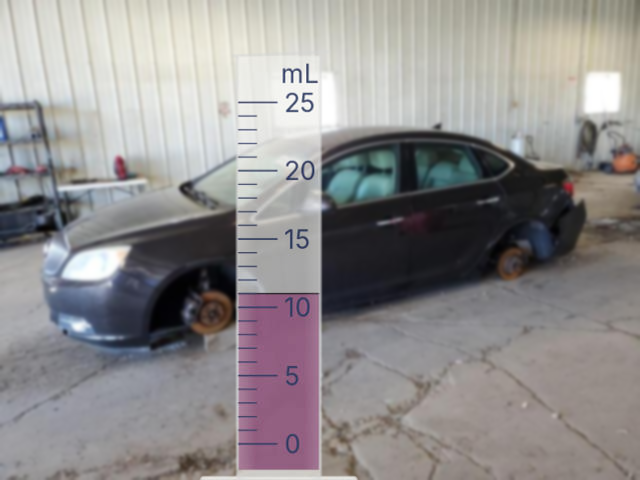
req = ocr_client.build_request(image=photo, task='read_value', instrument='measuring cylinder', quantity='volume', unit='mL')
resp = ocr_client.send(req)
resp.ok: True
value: 11 mL
